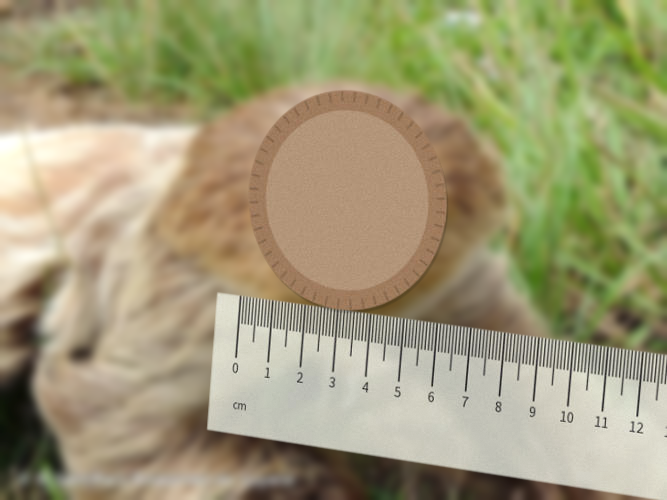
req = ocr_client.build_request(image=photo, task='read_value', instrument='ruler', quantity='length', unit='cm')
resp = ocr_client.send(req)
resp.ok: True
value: 6 cm
